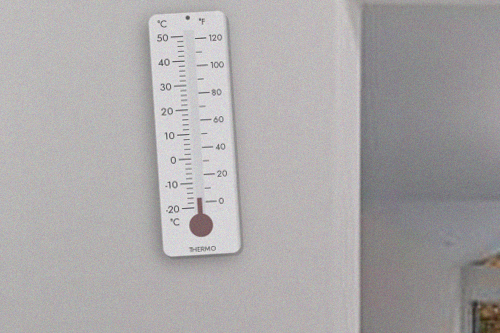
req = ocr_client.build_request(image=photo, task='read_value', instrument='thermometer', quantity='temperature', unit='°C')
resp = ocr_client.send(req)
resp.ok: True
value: -16 °C
